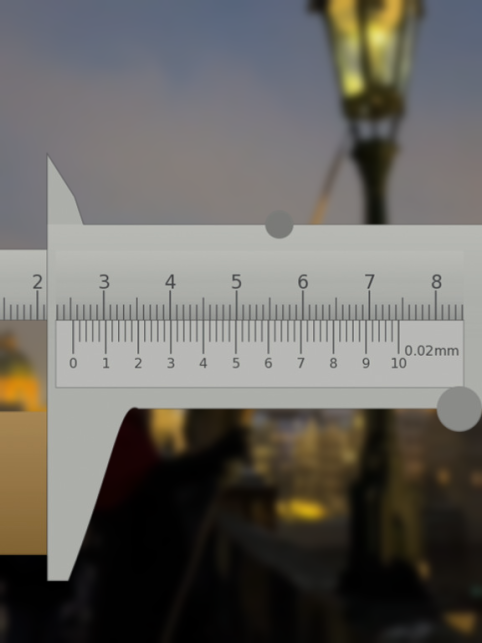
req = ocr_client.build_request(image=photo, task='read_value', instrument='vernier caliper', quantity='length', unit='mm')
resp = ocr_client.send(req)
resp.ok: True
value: 25.4 mm
